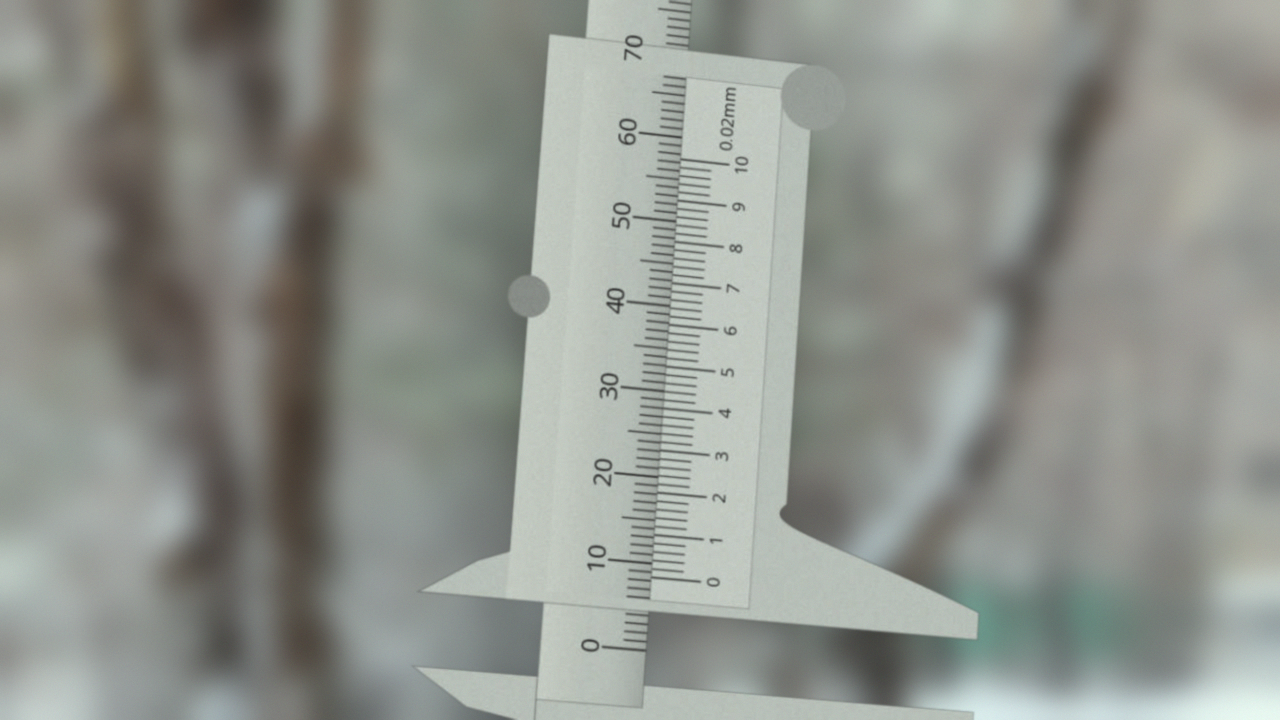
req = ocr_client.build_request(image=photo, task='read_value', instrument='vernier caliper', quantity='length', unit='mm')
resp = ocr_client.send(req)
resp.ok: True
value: 8.4 mm
